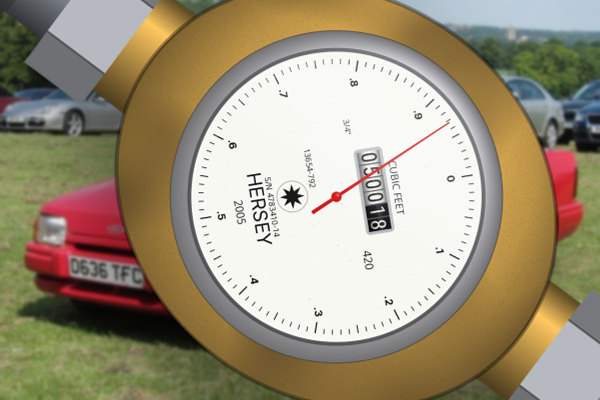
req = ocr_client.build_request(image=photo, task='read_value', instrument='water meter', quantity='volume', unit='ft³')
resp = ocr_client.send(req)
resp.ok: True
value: 50017.93 ft³
